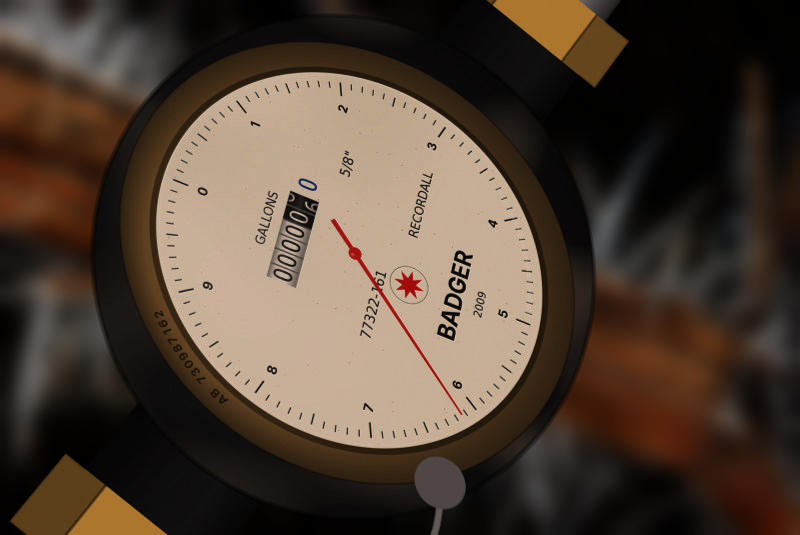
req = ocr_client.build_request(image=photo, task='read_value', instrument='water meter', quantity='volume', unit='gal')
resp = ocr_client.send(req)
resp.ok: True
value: 56.1 gal
